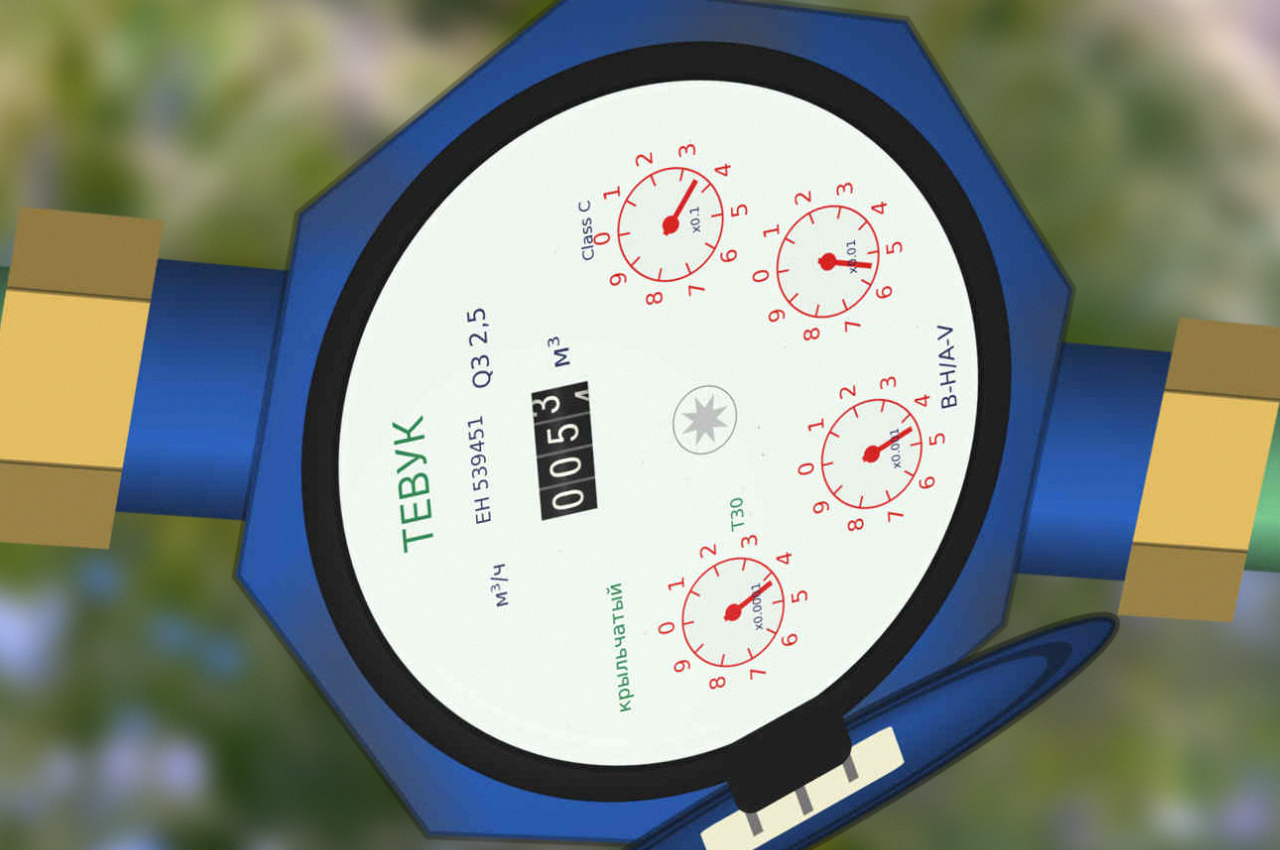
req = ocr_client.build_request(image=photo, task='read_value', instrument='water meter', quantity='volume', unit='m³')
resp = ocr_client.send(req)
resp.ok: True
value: 53.3544 m³
